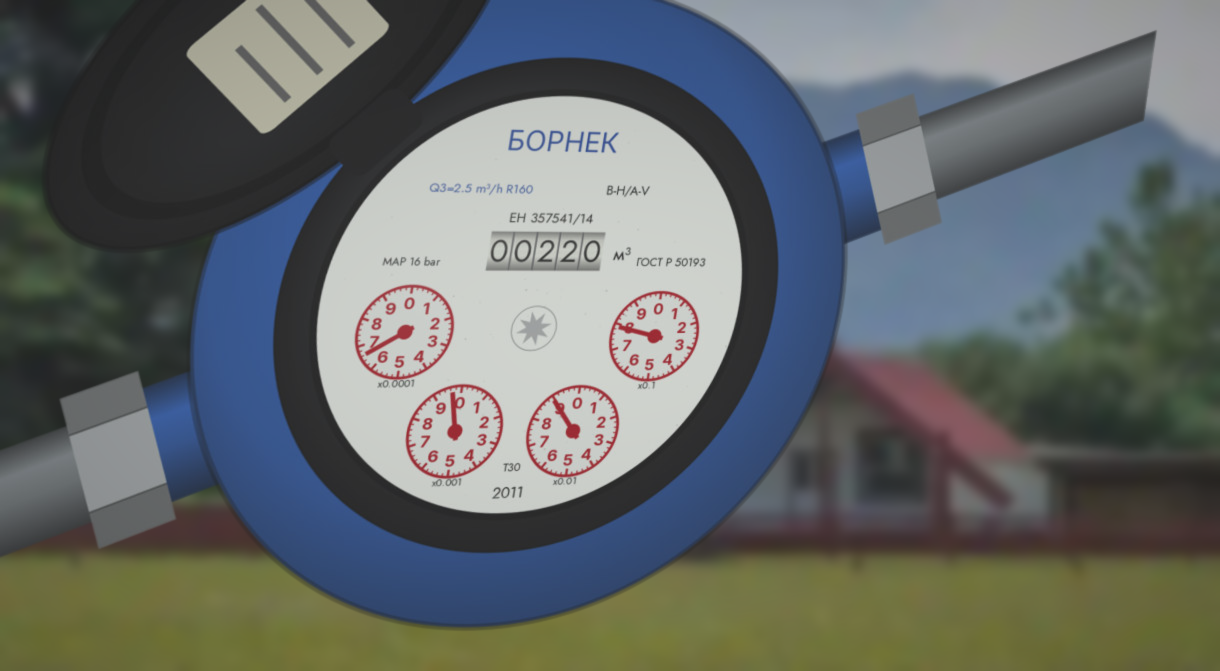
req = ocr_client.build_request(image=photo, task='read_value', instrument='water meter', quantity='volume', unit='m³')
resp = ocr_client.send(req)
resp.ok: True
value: 220.7896 m³
